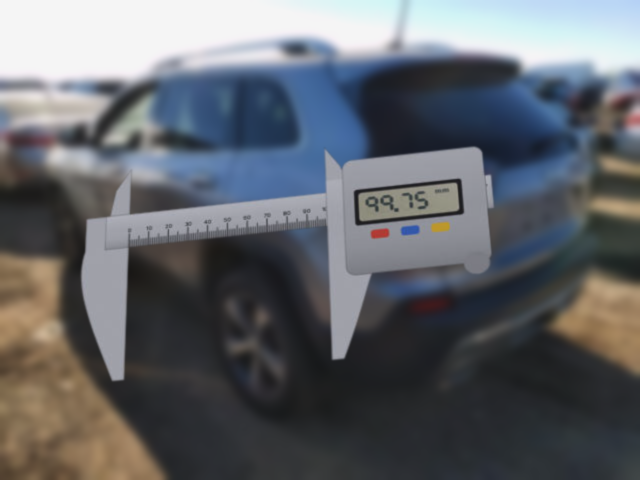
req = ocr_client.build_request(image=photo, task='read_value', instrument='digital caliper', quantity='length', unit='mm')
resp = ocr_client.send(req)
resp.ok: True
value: 99.75 mm
